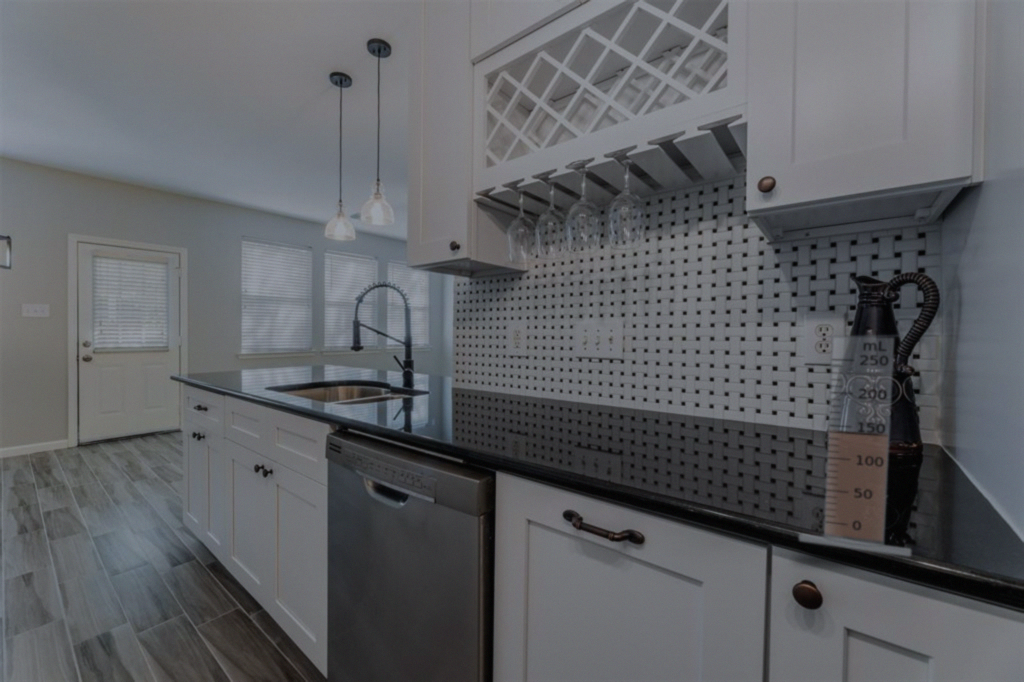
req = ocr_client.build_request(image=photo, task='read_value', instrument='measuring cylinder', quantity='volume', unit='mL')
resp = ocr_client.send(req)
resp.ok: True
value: 140 mL
